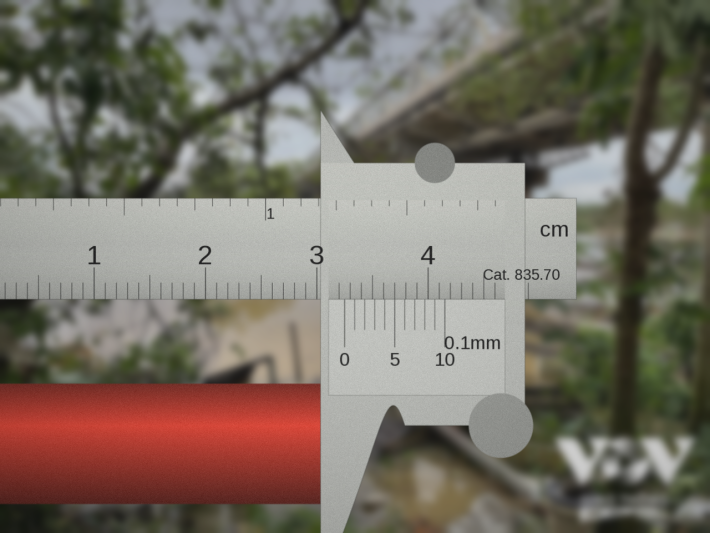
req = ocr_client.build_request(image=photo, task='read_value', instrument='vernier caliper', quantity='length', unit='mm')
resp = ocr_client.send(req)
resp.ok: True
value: 32.5 mm
